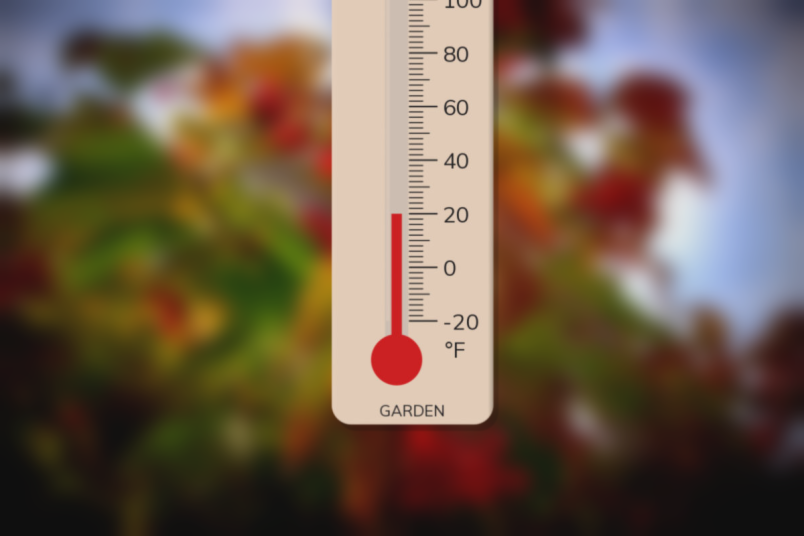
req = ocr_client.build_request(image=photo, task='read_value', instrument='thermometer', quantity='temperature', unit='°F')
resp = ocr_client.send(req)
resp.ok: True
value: 20 °F
